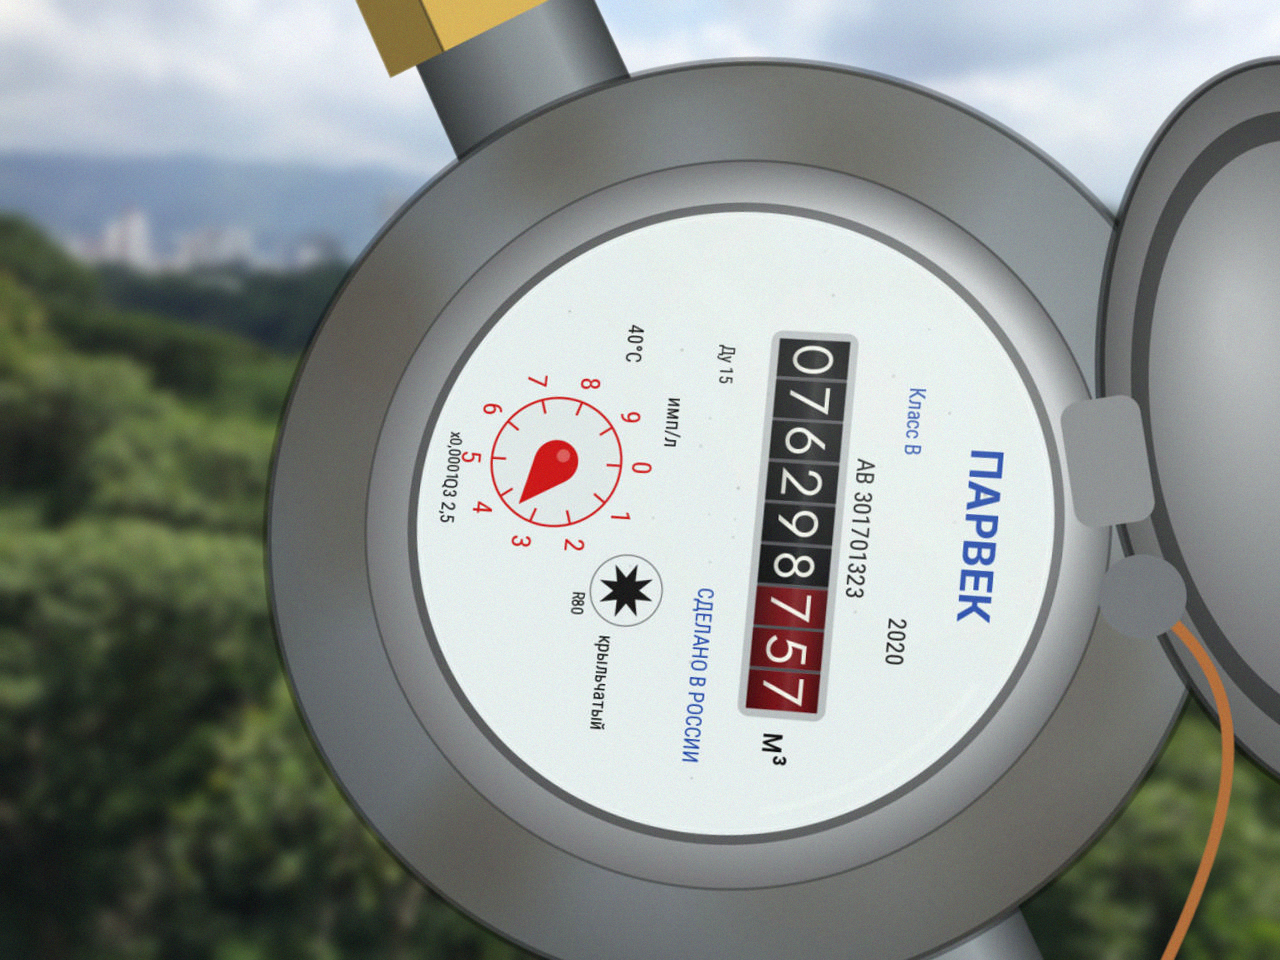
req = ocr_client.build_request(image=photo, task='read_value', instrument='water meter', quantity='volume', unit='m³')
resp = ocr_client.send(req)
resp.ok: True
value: 76298.7573 m³
